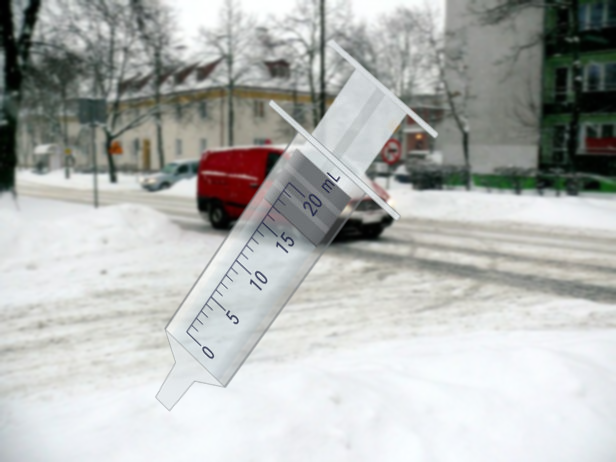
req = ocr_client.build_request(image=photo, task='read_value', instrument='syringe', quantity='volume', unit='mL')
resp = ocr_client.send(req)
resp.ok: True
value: 17 mL
